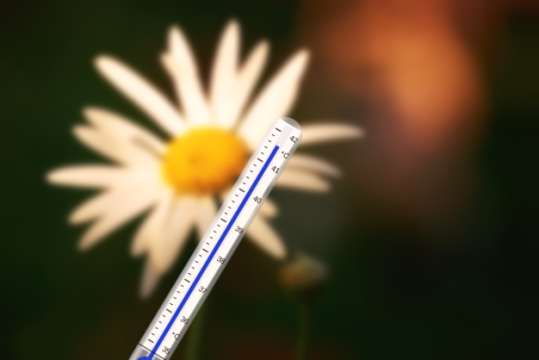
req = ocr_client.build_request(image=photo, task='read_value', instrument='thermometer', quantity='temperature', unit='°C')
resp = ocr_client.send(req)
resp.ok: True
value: 41.6 °C
